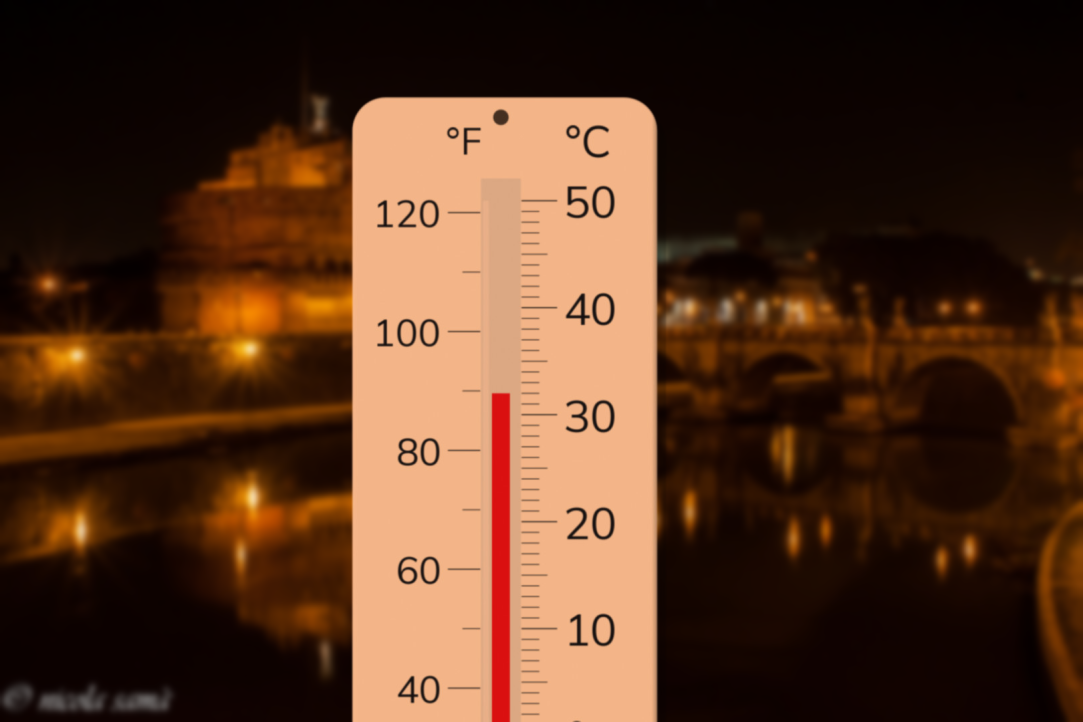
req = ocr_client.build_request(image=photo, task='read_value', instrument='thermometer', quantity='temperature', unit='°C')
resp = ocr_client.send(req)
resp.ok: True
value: 32 °C
